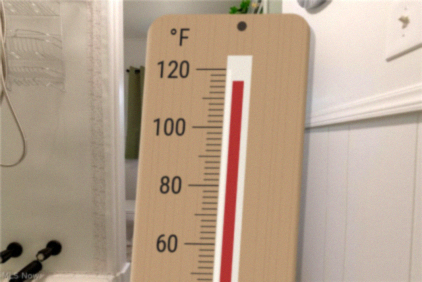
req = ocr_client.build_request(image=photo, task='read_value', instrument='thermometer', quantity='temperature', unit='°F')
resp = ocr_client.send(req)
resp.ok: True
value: 116 °F
